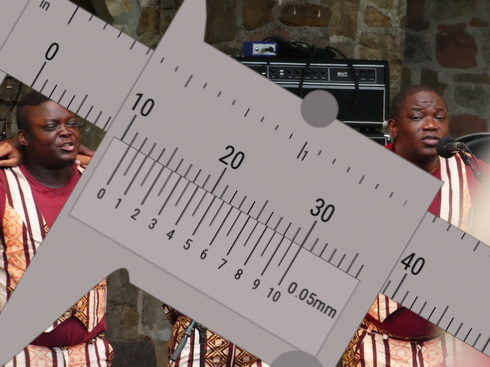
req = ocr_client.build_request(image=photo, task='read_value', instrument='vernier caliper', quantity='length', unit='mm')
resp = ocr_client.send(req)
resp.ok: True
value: 11.0 mm
